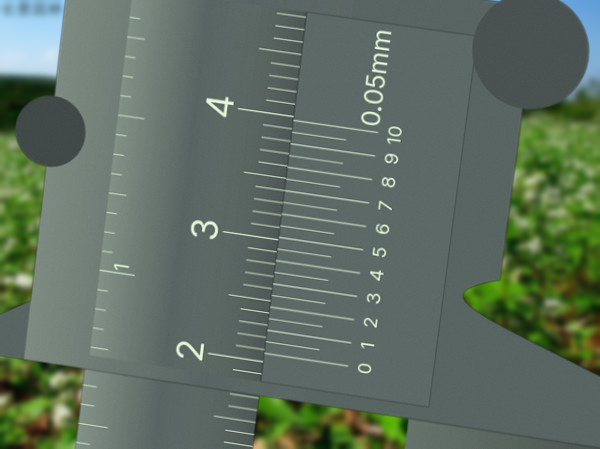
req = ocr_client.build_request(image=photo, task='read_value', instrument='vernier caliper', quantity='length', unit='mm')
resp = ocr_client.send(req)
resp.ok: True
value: 20.7 mm
